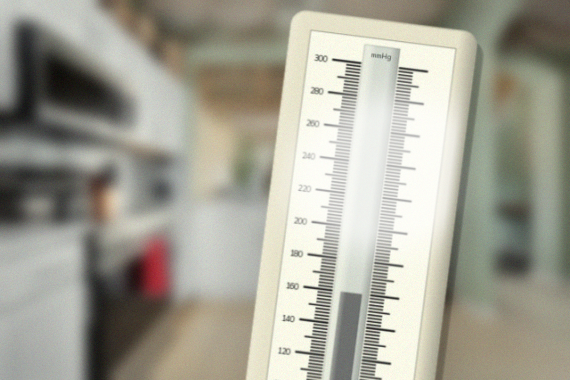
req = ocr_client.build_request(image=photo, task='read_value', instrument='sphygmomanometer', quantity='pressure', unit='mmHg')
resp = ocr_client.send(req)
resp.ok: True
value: 160 mmHg
